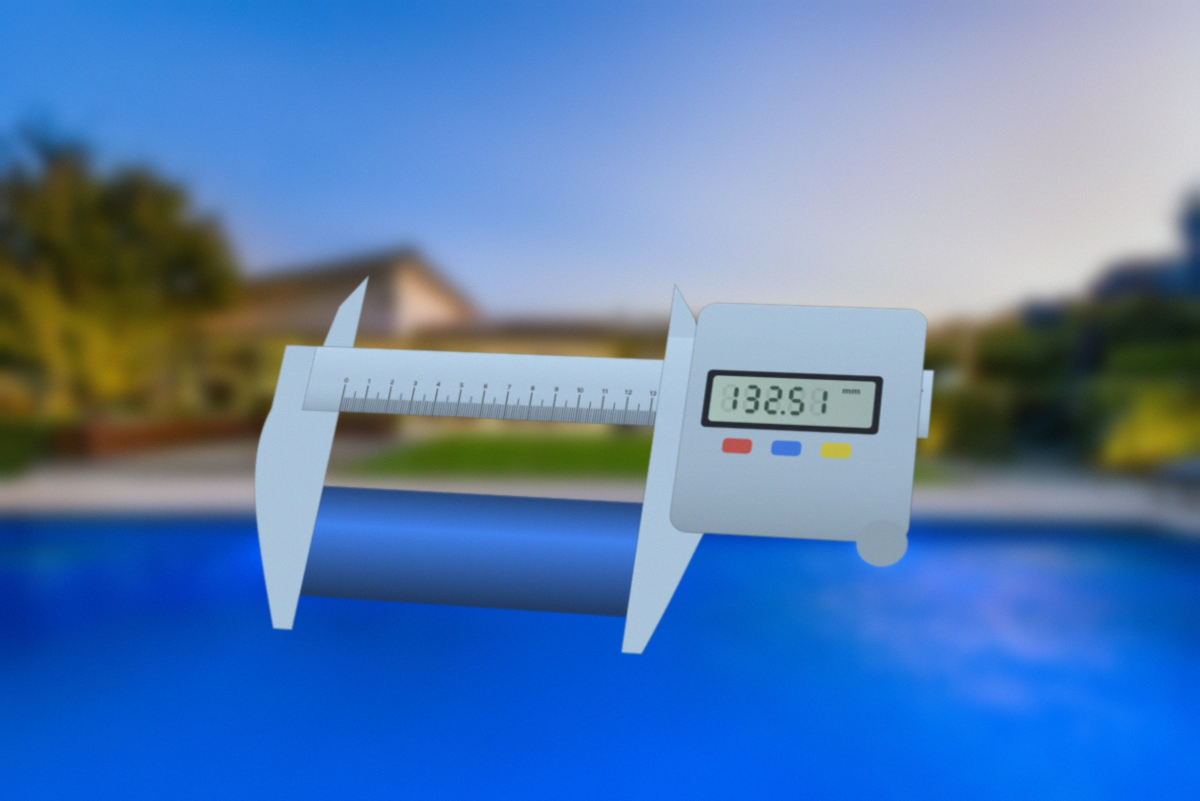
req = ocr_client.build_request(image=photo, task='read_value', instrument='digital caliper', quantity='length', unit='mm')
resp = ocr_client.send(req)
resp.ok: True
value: 132.51 mm
